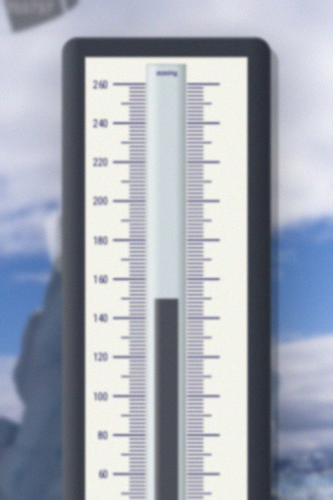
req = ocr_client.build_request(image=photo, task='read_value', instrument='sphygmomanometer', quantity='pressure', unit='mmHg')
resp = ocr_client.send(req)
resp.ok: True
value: 150 mmHg
